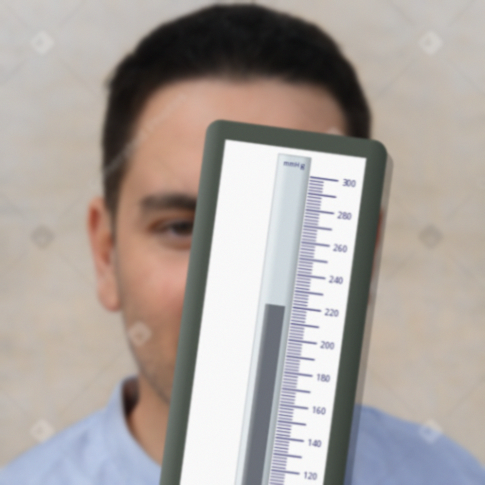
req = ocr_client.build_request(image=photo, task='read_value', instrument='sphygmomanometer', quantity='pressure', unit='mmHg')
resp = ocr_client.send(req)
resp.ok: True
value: 220 mmHg
